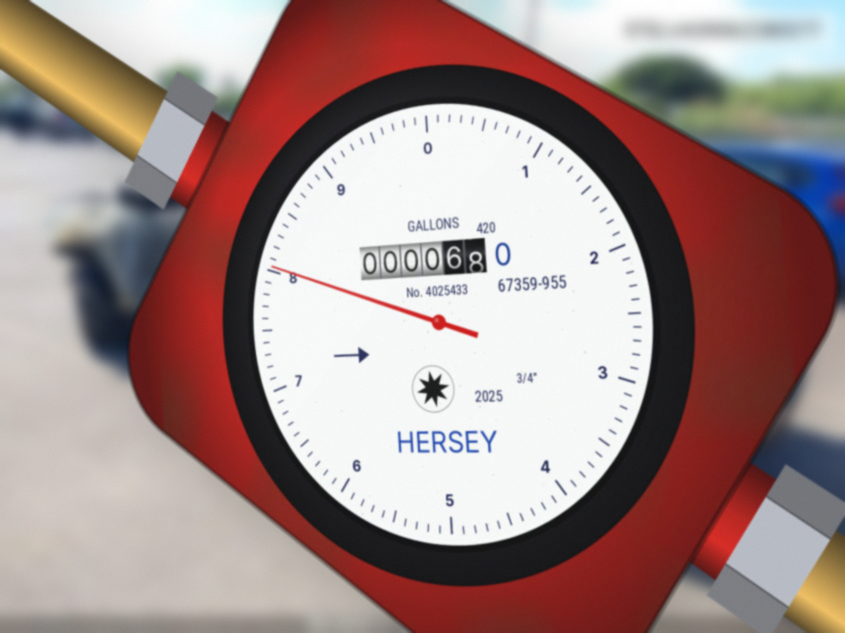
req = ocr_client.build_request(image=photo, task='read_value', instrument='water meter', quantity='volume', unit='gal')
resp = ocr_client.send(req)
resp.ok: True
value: 678.0 gal
